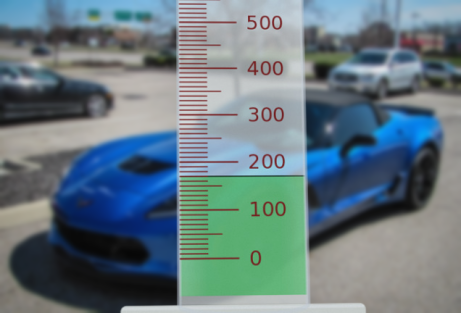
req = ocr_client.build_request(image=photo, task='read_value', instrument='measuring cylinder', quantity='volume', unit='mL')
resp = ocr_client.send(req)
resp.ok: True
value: 170 mL
